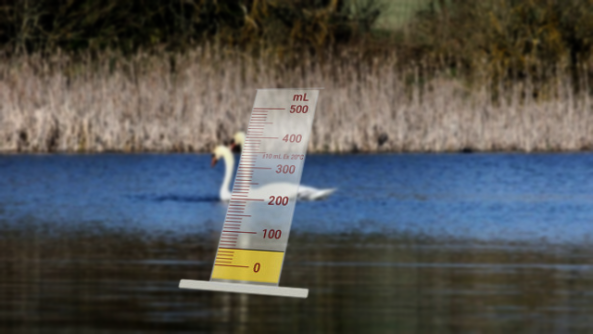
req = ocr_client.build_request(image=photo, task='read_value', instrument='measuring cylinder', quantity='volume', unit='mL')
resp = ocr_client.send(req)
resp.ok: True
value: 50 mL
